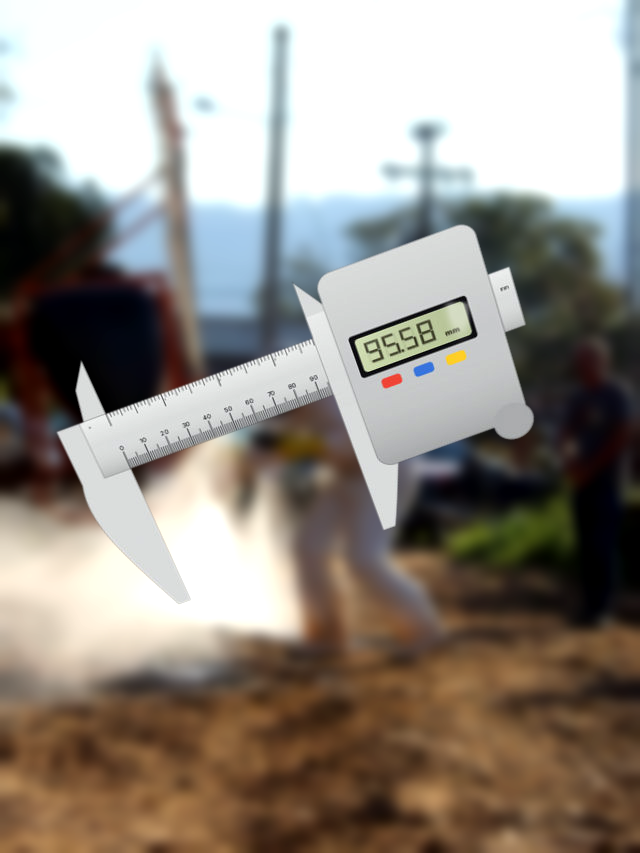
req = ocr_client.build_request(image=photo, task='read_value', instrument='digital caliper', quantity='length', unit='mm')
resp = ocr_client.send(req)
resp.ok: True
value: 95.58 mm
